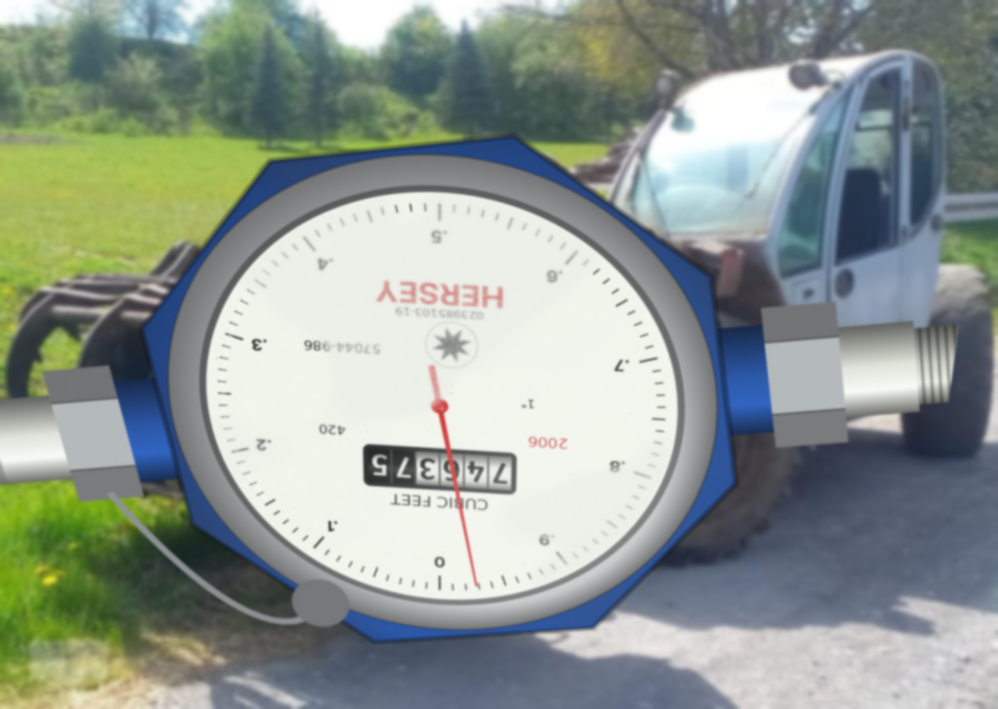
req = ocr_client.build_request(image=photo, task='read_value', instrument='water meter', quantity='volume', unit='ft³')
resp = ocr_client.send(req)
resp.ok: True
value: 746374.97 ft³
